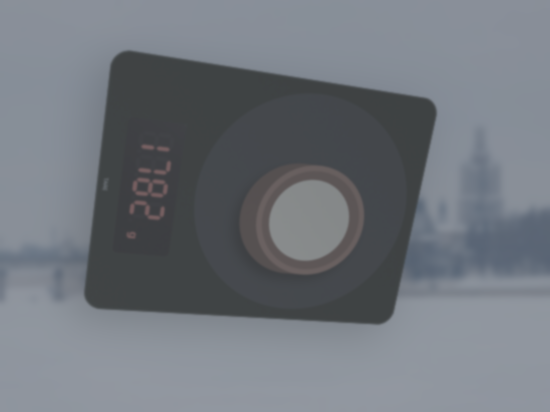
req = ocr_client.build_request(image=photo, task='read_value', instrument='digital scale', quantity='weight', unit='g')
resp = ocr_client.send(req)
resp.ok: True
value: 1782 g
